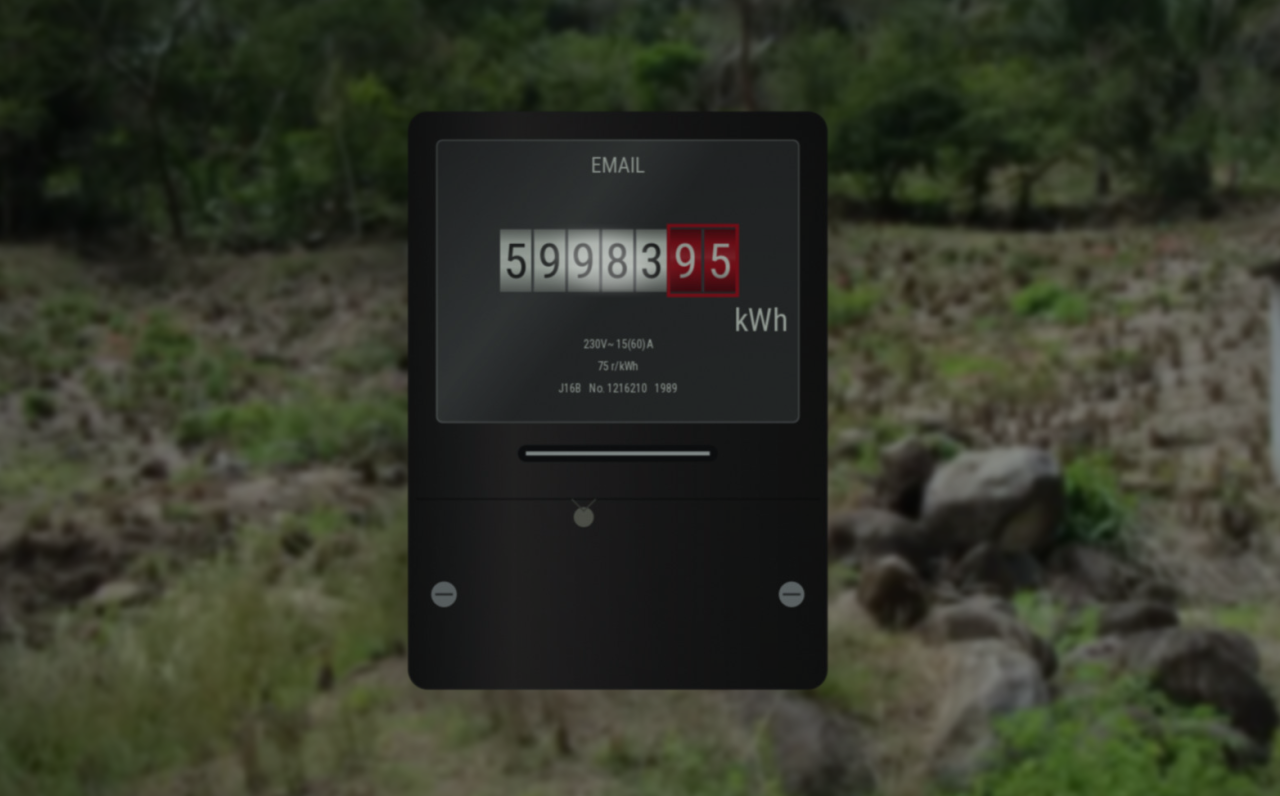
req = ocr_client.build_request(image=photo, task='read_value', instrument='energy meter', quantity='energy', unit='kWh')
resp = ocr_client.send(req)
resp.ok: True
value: 59983.95 kWh
